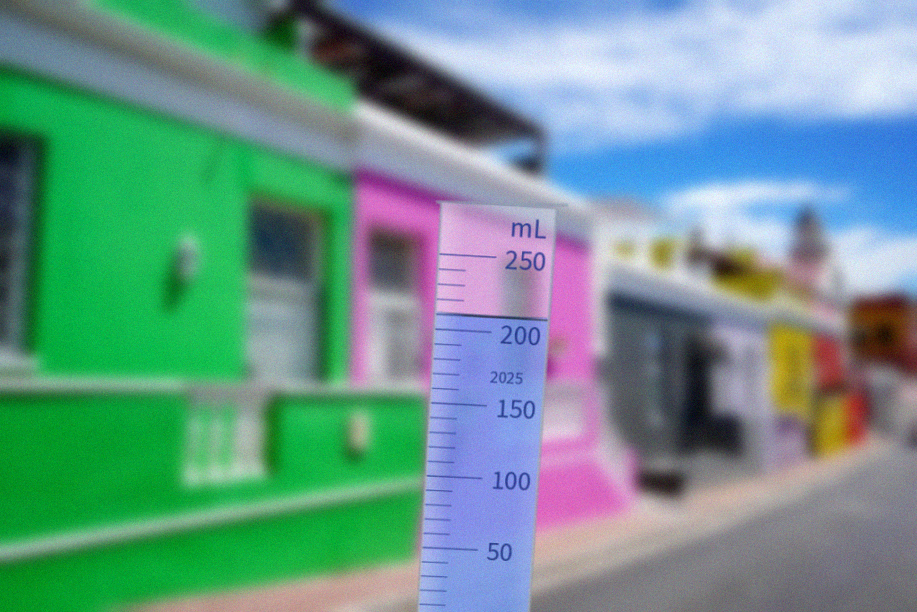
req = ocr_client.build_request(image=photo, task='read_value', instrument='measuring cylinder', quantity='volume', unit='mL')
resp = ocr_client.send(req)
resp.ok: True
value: 210 mL
